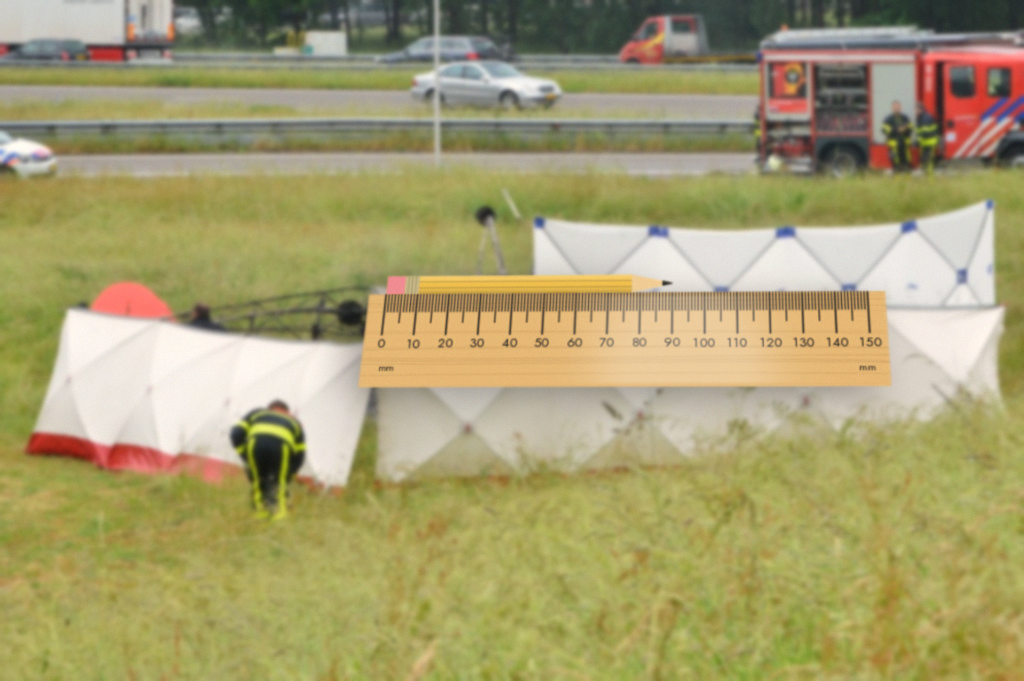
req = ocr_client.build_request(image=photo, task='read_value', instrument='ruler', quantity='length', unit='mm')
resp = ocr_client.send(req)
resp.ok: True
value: 90 mm
